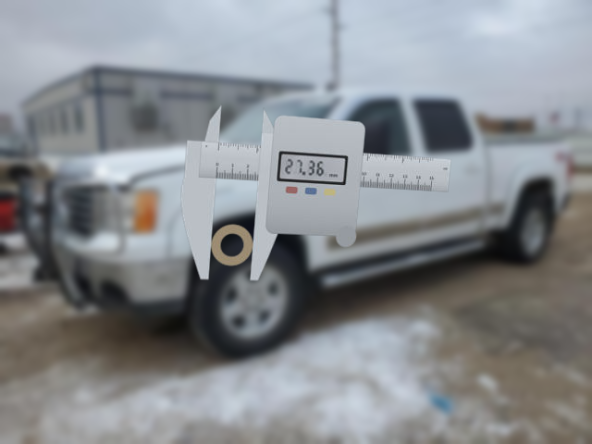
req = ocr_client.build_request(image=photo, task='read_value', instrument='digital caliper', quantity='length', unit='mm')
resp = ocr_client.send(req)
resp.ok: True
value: 27.36 mm
